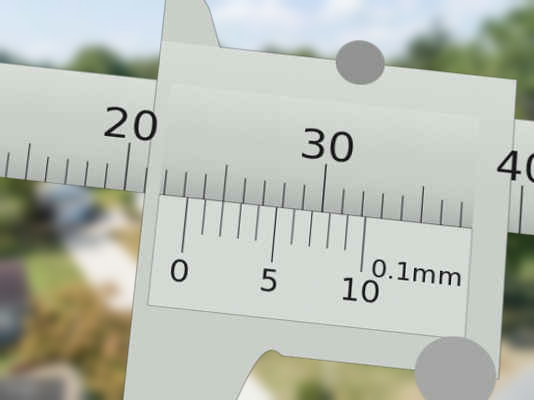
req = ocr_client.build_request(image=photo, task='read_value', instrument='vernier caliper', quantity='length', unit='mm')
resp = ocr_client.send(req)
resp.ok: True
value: 23.2 mm
